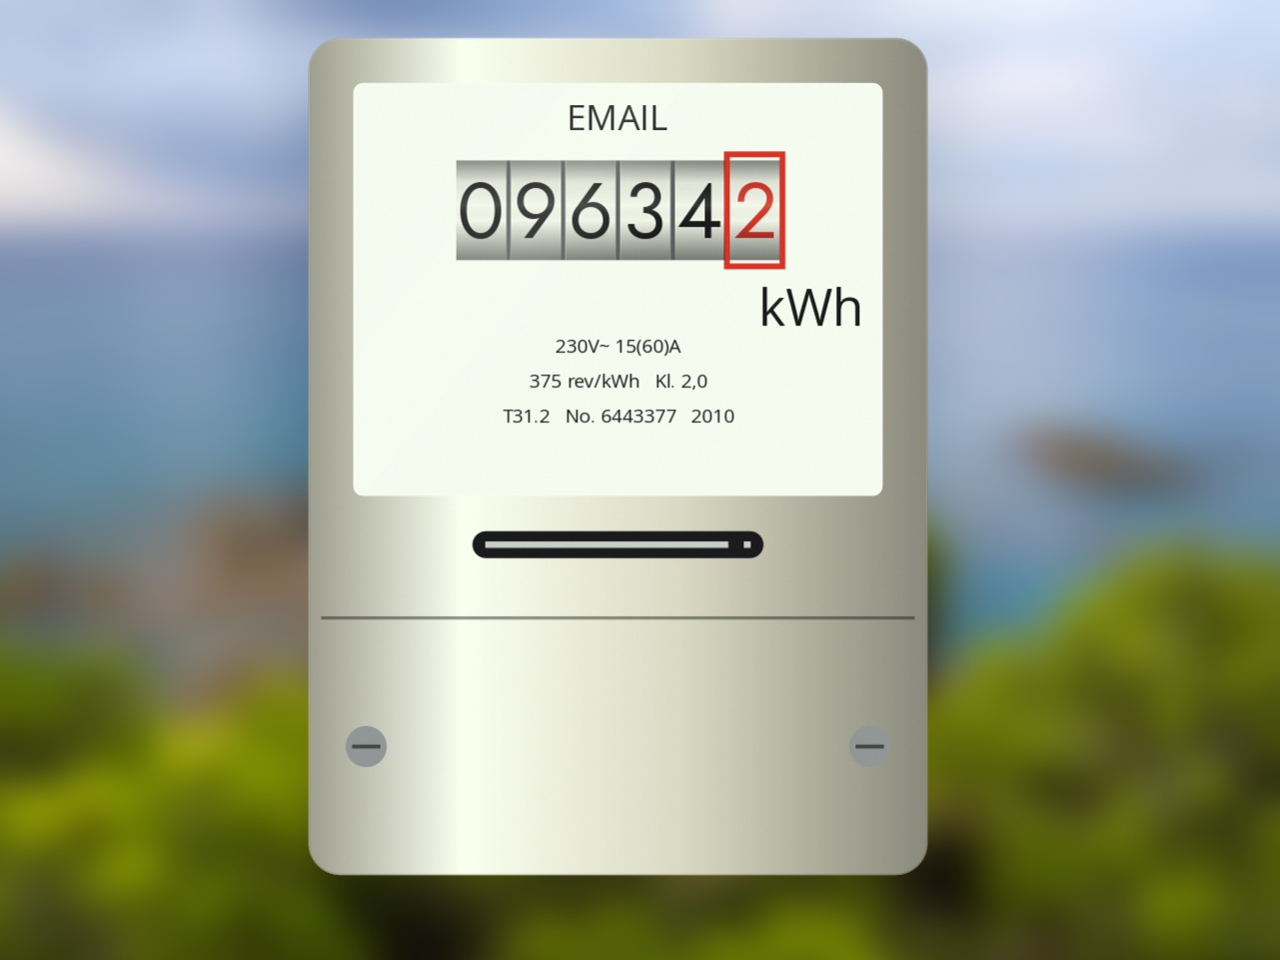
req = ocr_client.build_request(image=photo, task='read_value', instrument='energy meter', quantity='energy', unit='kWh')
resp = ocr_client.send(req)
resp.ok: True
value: 9634.2 kWh
